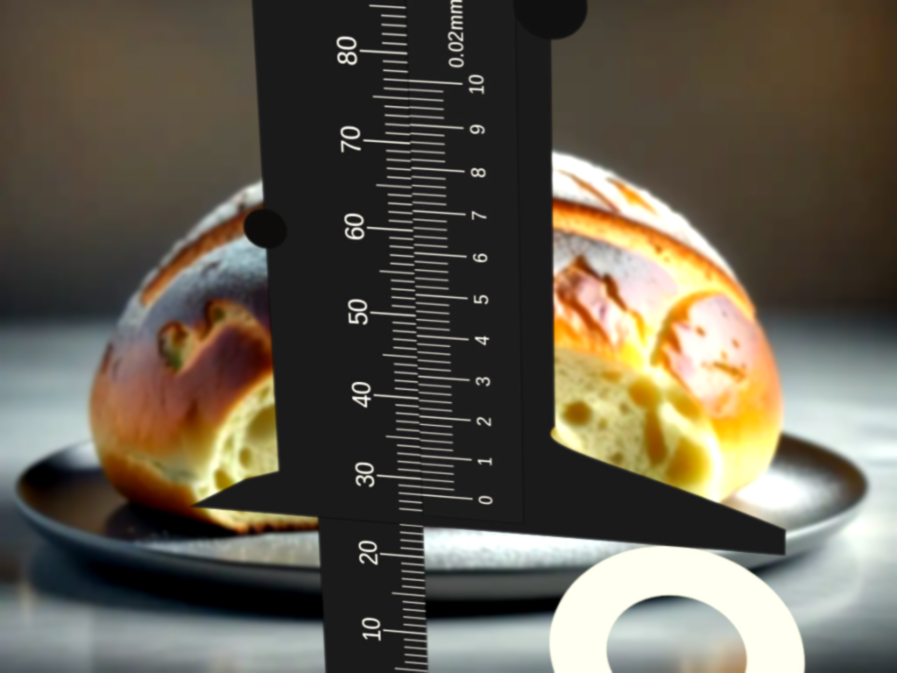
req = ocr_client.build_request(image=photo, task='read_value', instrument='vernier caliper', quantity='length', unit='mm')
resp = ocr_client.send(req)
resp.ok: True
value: 28.0 mm
